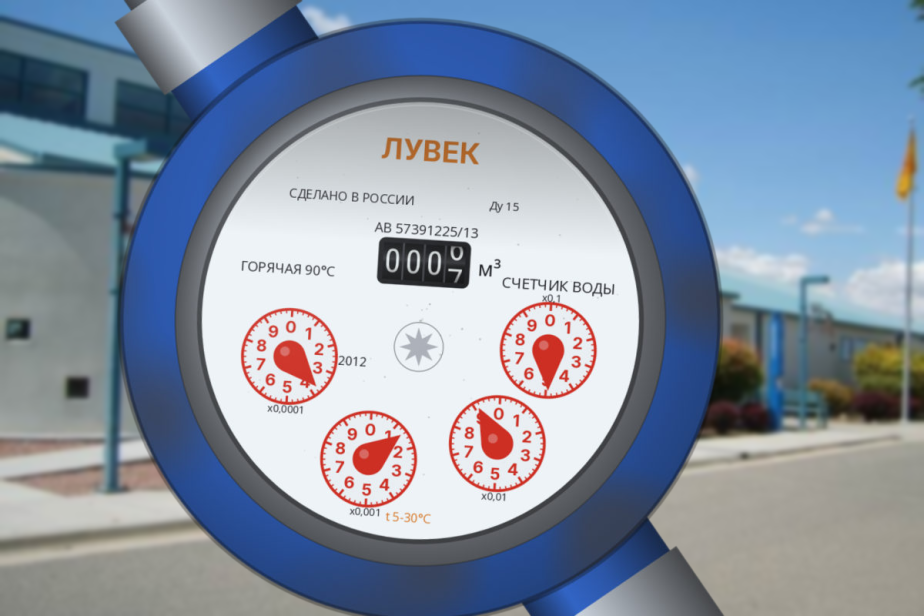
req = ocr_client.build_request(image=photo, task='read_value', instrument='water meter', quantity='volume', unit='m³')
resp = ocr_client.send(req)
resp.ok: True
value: 6.4913 m³
